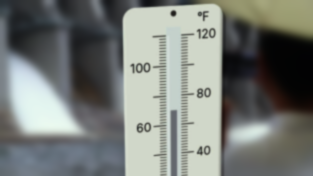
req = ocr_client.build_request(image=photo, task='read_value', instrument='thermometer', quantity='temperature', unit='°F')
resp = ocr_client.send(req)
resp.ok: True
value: 70 °F
